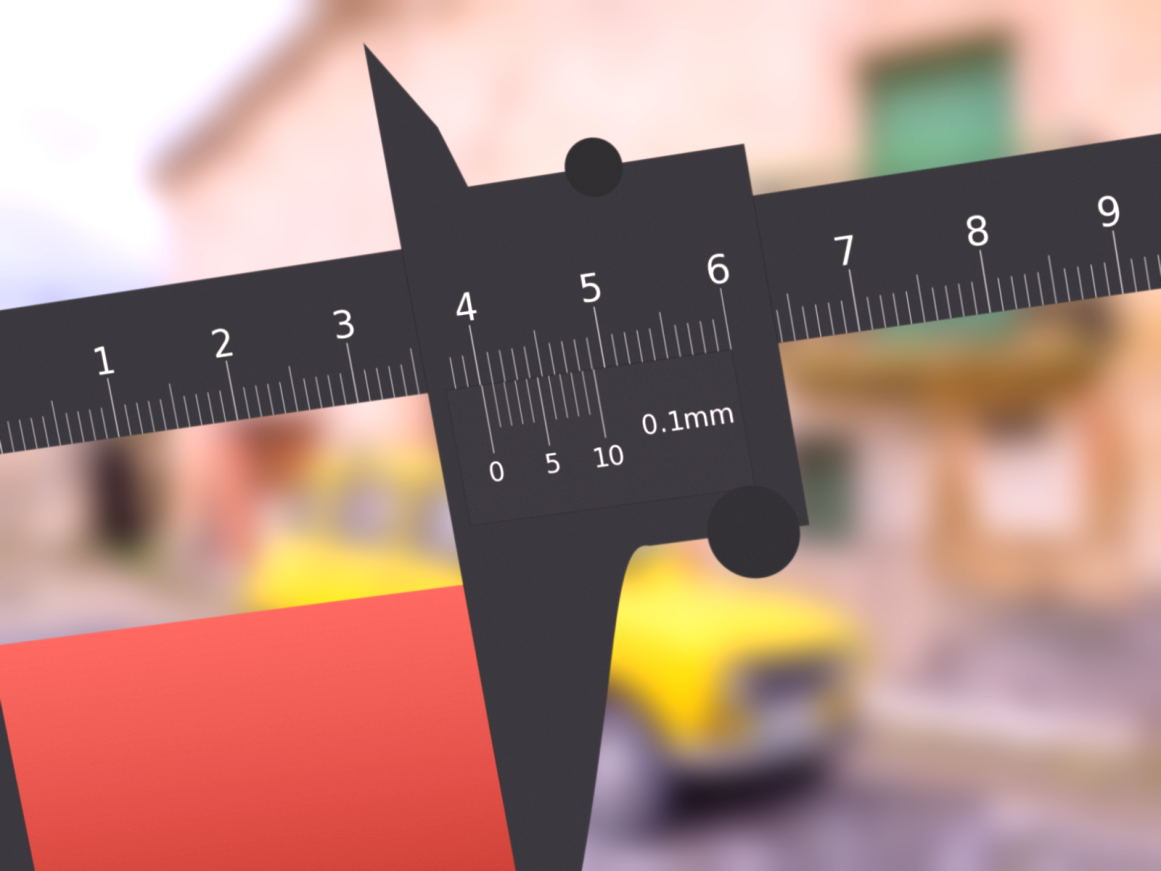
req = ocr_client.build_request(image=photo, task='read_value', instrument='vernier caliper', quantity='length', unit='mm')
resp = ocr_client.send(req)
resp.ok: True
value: 40.1 mm
